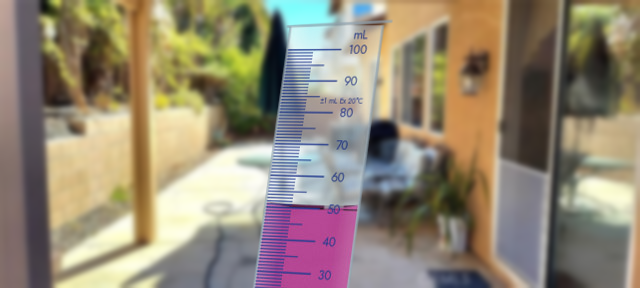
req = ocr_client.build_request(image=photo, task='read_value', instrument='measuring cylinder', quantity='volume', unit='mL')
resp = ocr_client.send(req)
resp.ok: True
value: 50 mL
